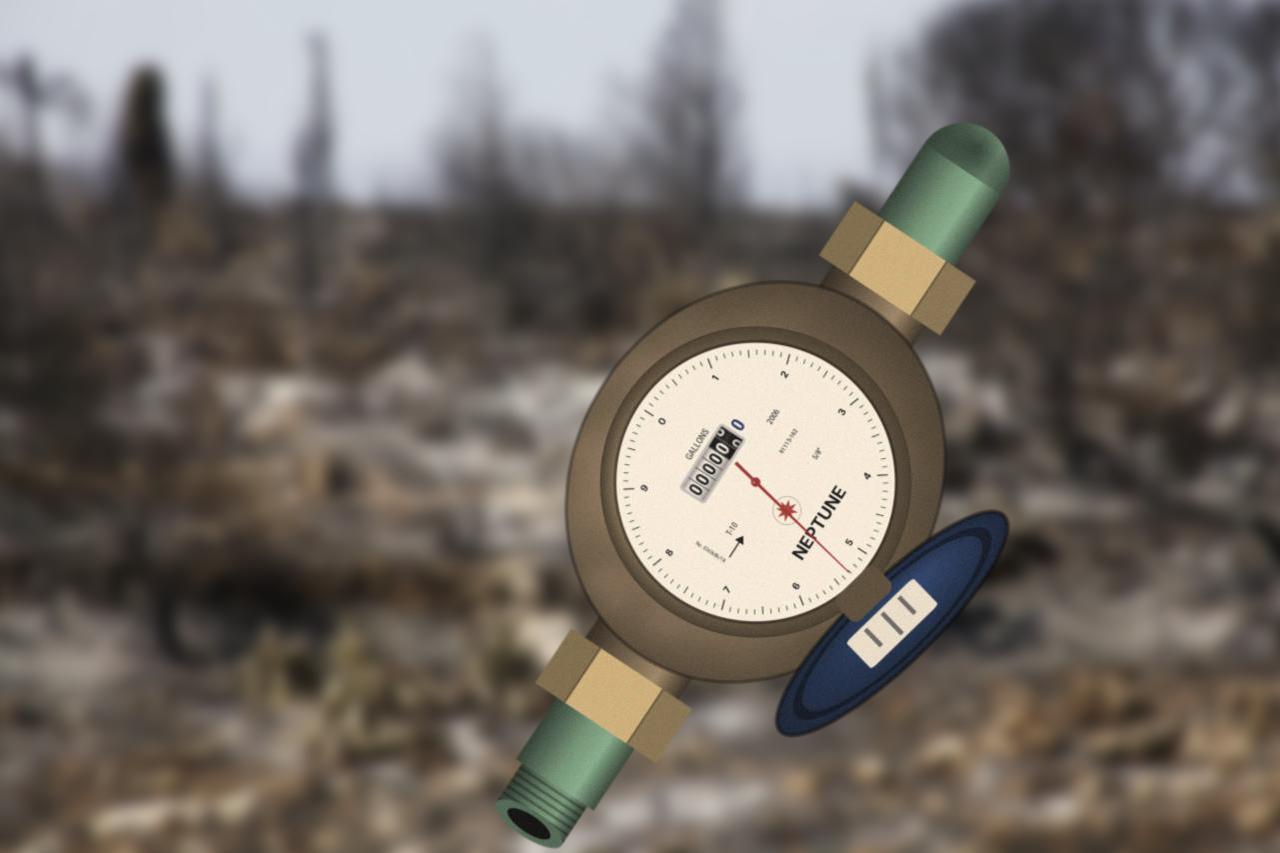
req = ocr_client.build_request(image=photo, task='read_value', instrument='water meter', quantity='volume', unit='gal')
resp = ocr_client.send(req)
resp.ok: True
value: 85.3 gal
